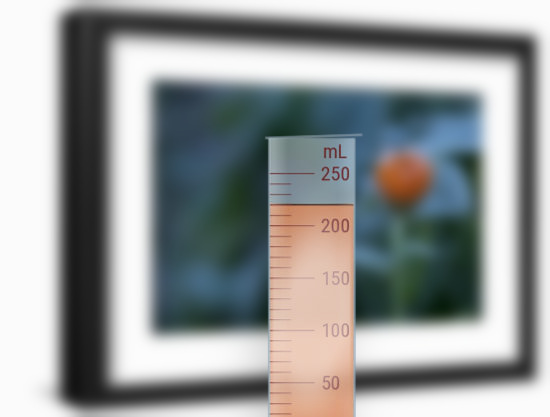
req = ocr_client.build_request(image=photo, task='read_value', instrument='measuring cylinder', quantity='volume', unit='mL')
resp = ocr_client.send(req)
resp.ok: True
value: 220 mL
